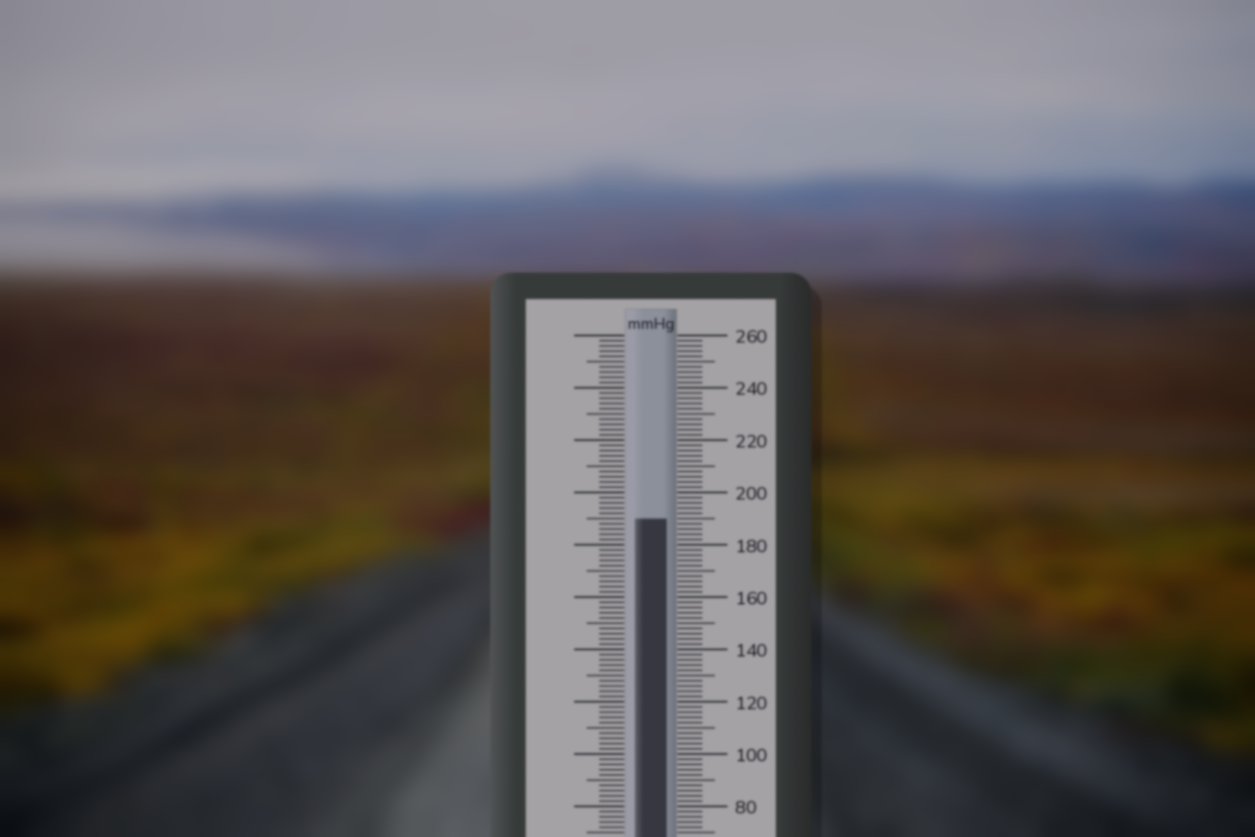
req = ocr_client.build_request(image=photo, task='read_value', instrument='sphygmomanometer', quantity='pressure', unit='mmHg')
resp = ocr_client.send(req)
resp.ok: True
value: 190 mmHg
